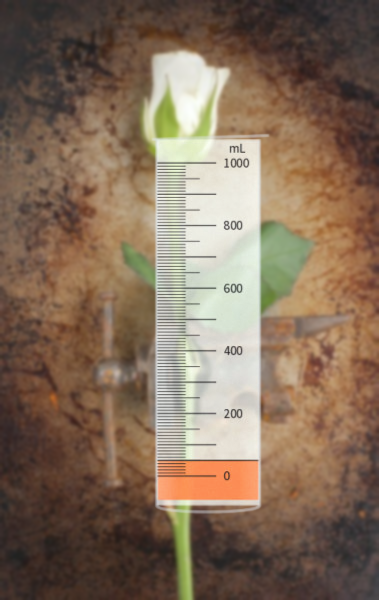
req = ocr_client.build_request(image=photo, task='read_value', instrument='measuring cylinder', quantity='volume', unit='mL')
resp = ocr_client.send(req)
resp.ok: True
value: 50 mL
